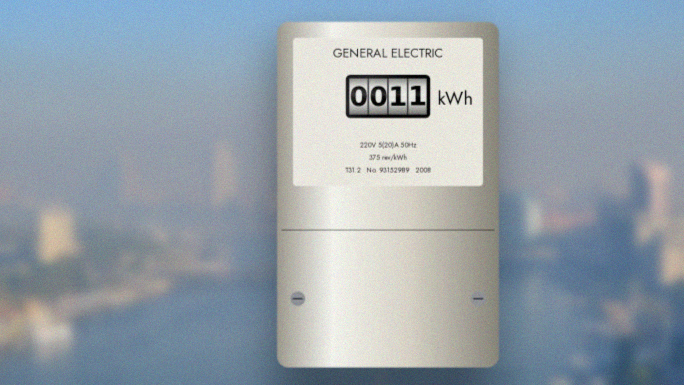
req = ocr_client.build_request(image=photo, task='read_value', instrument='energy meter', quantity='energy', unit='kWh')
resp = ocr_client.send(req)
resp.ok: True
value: 11 kWh
